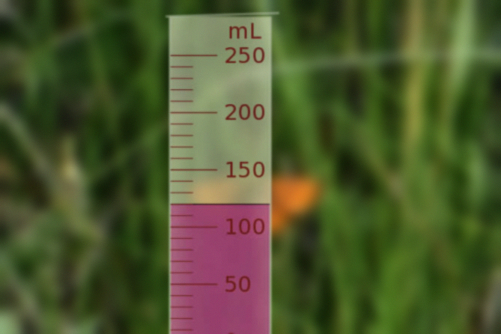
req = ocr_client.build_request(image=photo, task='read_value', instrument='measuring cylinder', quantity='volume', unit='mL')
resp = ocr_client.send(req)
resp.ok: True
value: 120 mL
